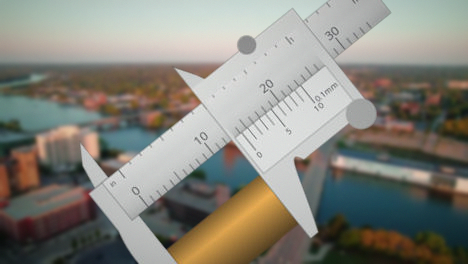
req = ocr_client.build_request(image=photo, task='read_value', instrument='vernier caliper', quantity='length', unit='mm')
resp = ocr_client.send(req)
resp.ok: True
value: 14.2 mm
